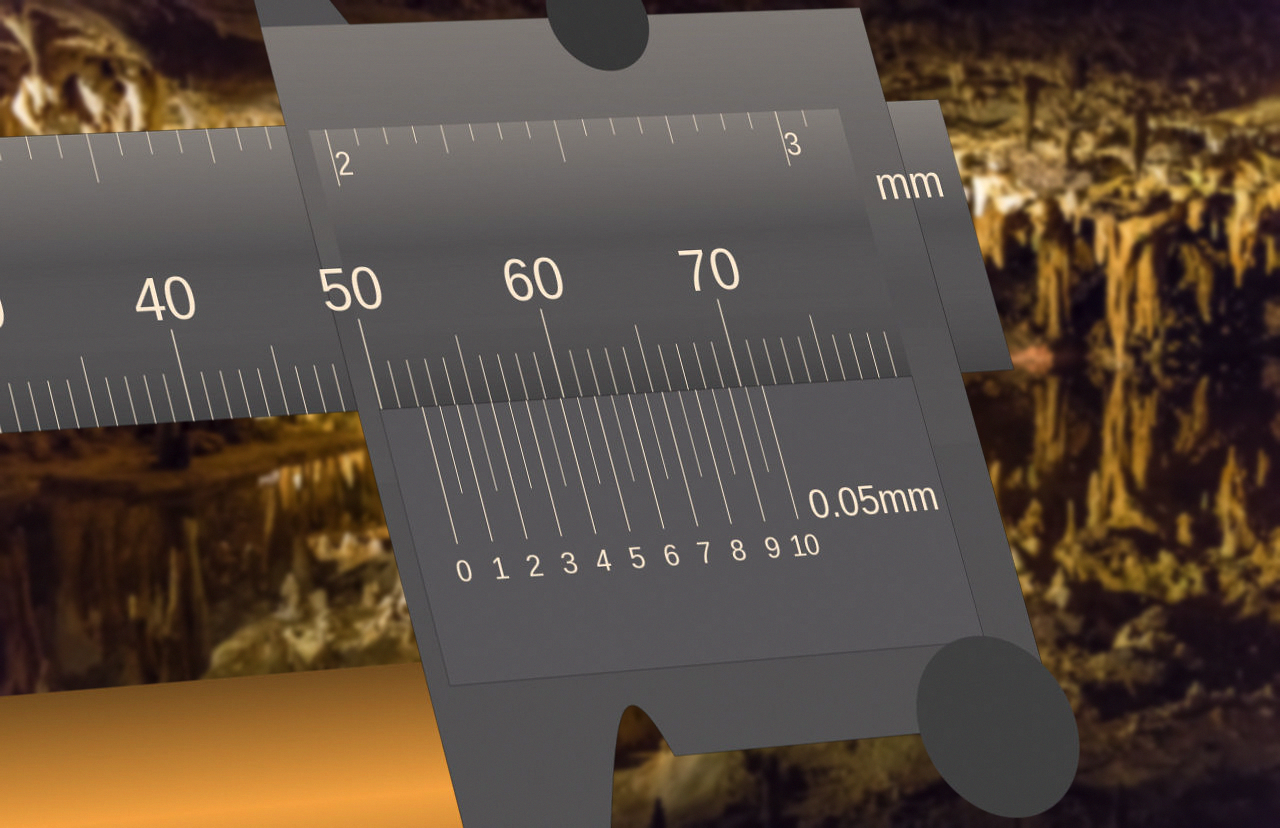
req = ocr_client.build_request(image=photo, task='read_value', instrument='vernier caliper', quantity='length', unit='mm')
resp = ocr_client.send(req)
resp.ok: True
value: 52.2 mm
